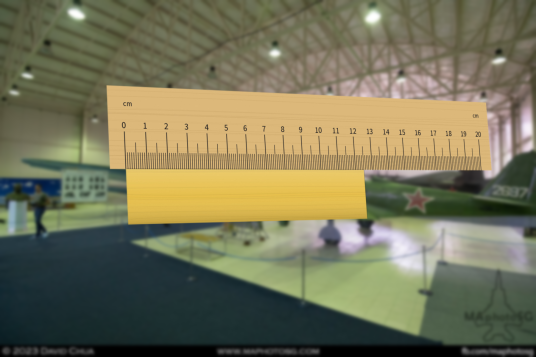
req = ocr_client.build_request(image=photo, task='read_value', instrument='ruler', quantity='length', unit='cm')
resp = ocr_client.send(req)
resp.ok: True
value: 12.5 cm
